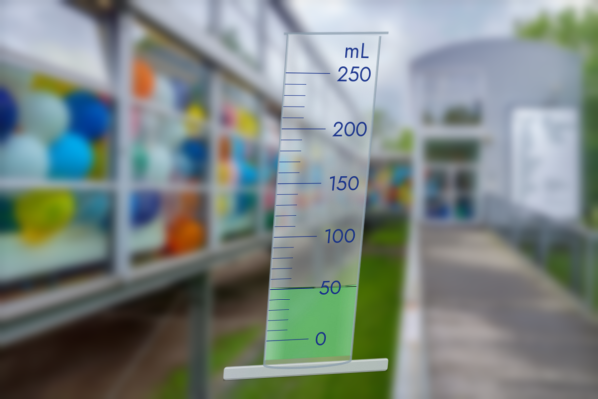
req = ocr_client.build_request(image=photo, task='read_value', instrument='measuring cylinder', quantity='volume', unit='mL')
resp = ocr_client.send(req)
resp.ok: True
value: 50 mL
